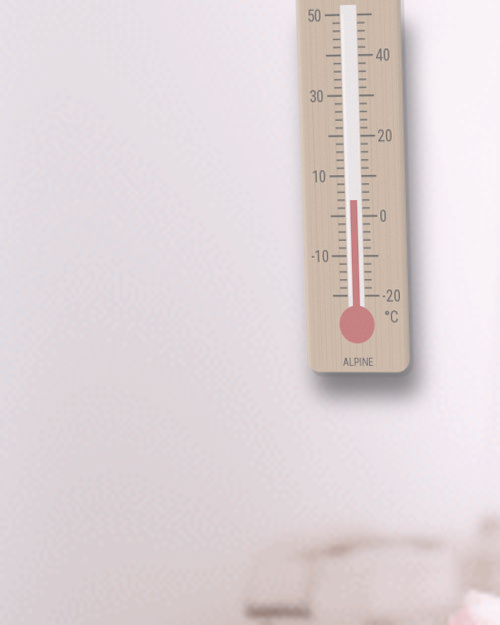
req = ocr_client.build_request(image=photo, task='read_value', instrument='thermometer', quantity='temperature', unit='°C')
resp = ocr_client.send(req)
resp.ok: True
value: 4 °C
